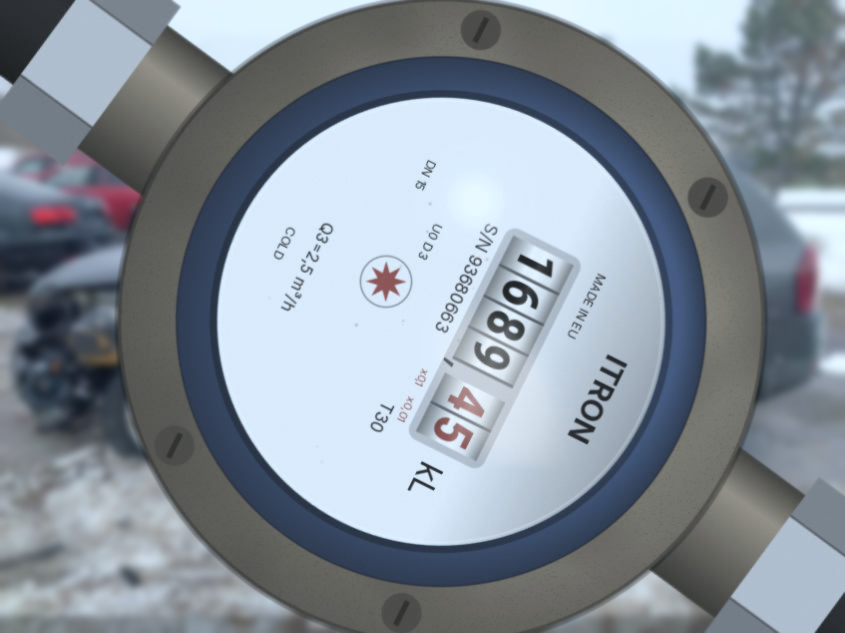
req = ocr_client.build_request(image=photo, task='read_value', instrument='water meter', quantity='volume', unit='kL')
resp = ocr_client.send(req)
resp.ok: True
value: 1689.45 kL
